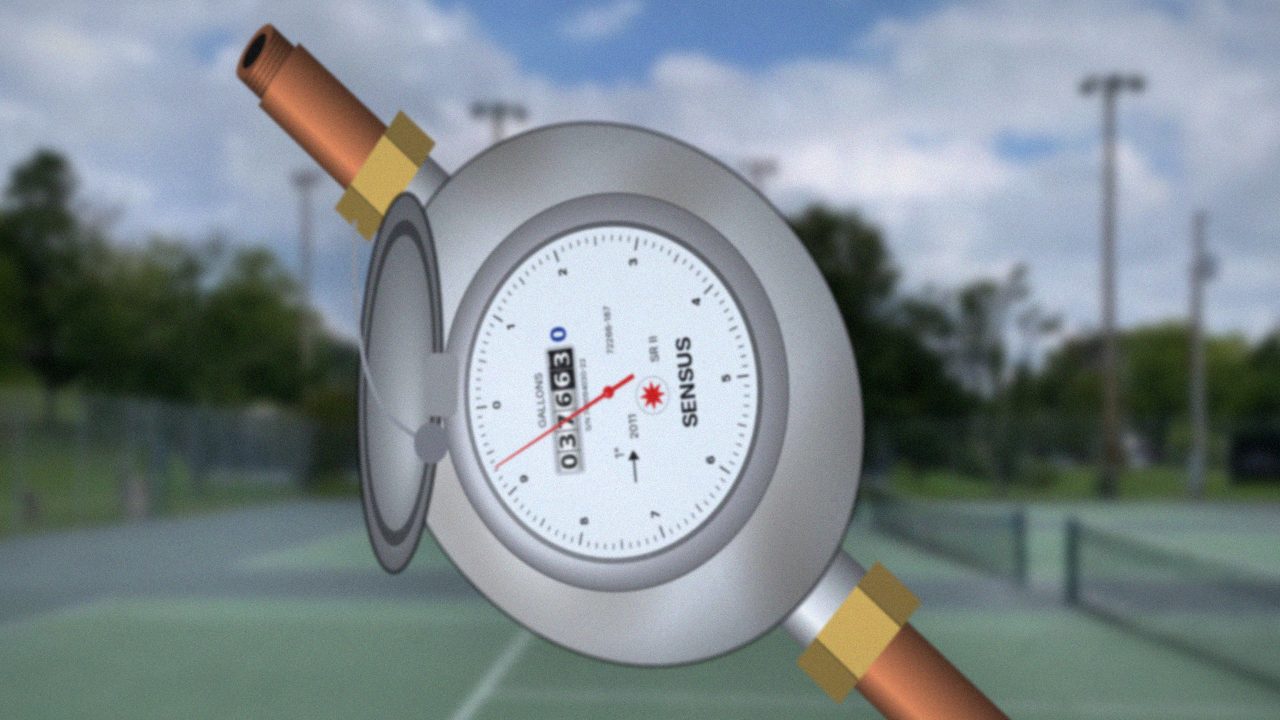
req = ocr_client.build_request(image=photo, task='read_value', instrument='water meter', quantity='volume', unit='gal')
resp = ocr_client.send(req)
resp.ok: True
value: 376629.3 gal
